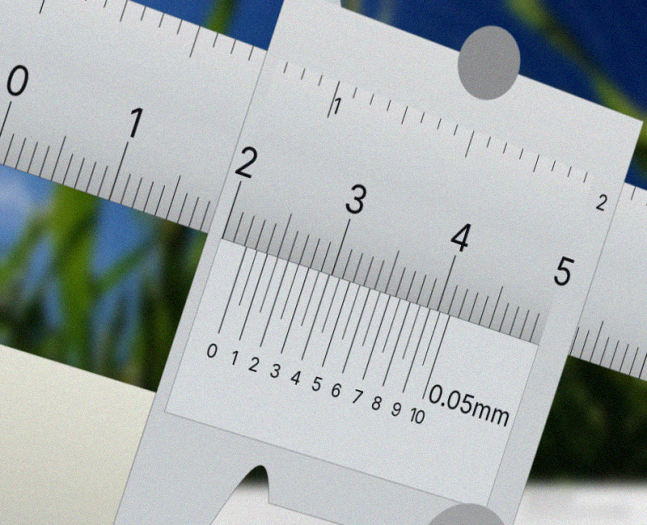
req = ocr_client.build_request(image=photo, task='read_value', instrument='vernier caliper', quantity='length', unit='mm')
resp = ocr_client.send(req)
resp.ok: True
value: 22.2 mm
